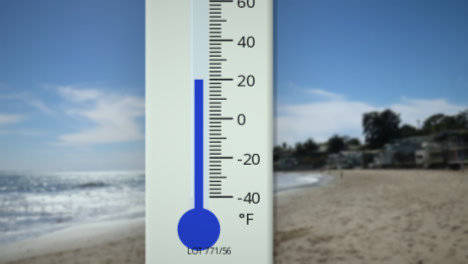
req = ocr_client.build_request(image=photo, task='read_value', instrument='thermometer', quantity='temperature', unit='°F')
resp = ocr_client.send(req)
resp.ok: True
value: 20 °F
